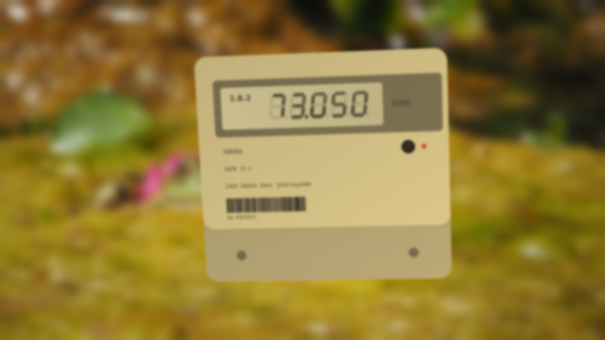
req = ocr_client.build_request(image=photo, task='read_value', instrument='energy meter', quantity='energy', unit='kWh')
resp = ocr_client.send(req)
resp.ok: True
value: 73.050 kWh
